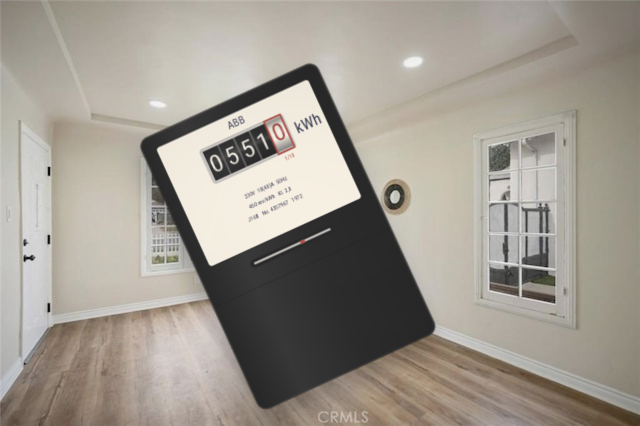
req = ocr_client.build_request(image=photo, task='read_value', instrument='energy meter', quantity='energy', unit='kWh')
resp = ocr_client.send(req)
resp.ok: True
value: 551.0 kWh
